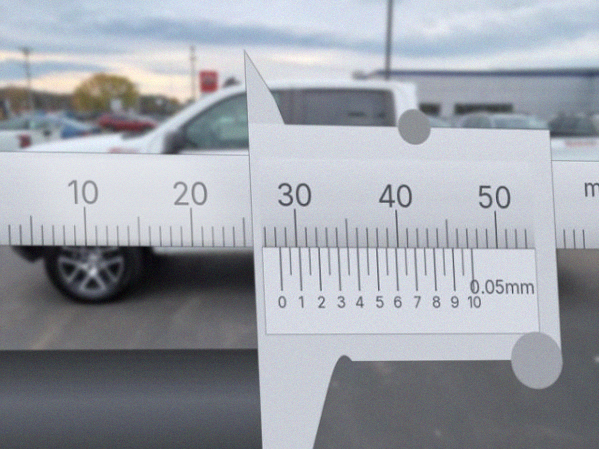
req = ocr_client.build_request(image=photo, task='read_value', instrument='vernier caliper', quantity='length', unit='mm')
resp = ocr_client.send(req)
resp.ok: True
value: 28.4 mm
